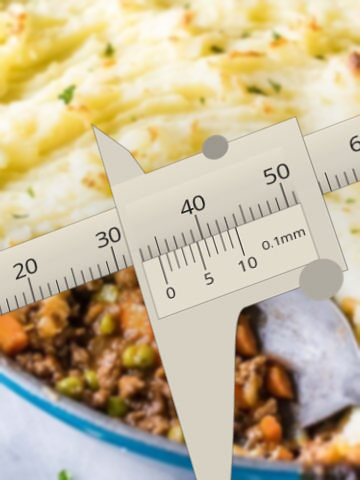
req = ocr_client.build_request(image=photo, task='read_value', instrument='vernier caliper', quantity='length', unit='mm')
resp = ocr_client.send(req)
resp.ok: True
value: 34.8 mm
